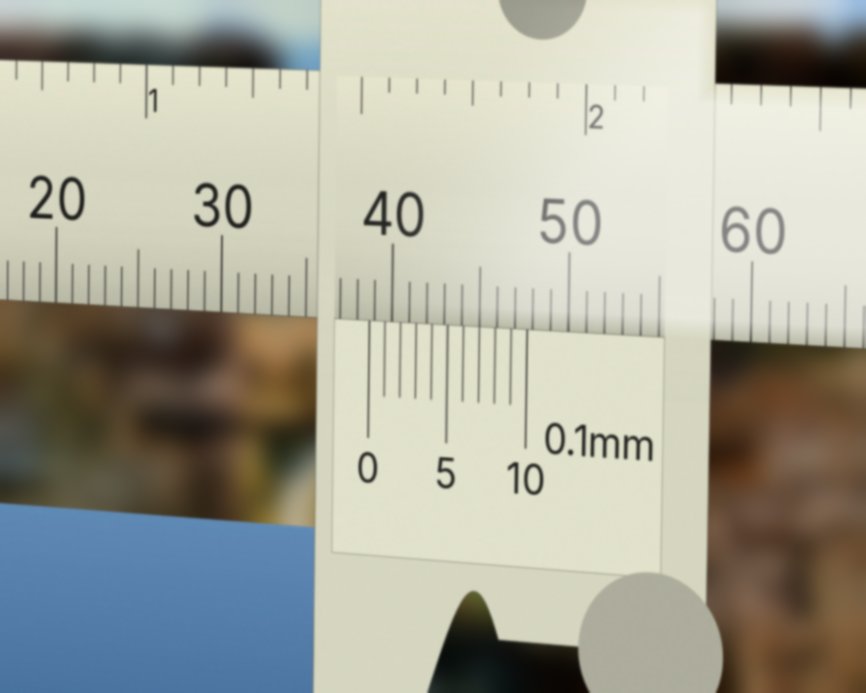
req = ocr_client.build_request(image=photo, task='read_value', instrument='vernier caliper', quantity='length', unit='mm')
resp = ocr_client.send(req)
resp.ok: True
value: 38.7 mm
